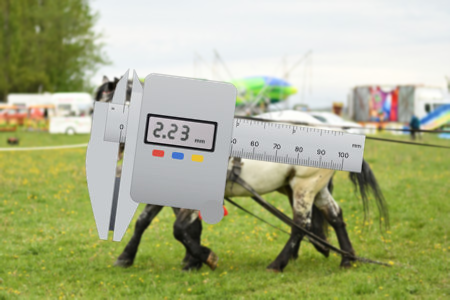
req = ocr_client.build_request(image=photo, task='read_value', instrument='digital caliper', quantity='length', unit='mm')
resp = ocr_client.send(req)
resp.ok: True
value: 2.23 mm
